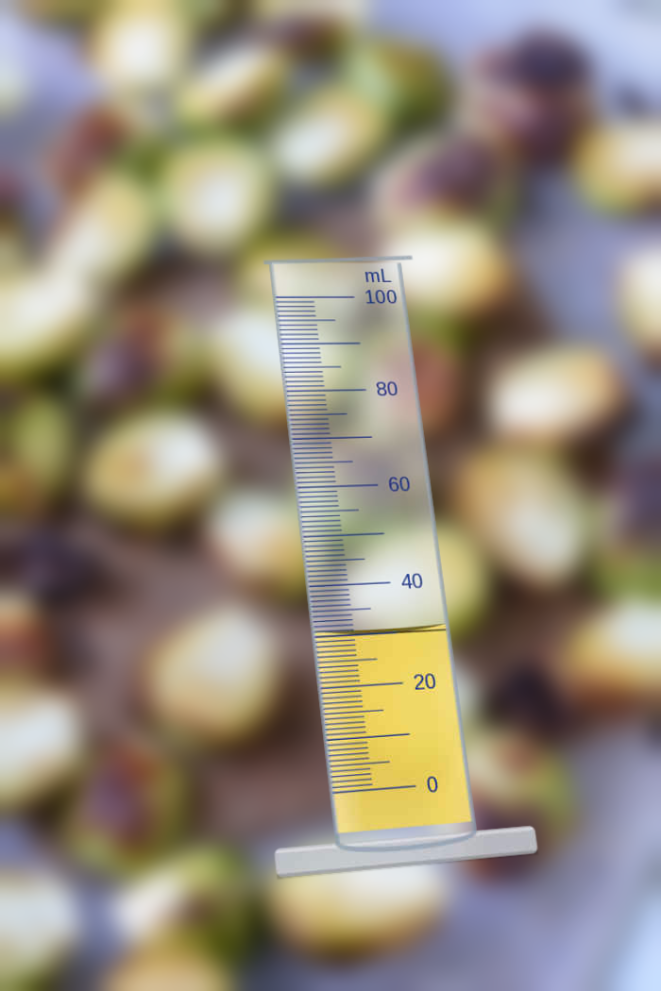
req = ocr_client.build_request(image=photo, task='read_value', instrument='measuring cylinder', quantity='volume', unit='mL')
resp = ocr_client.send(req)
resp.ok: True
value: 30 mL
